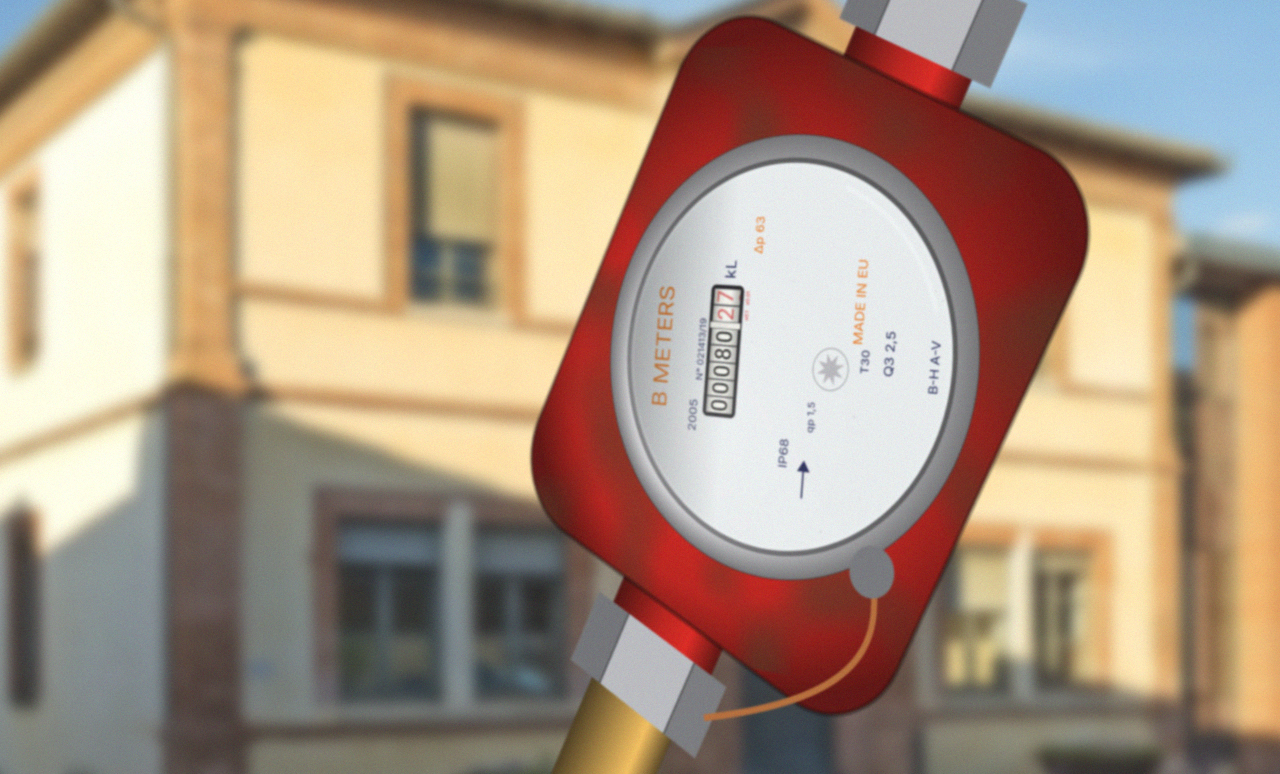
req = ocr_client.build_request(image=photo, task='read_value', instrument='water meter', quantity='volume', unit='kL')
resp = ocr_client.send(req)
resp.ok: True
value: 80.27 kL
